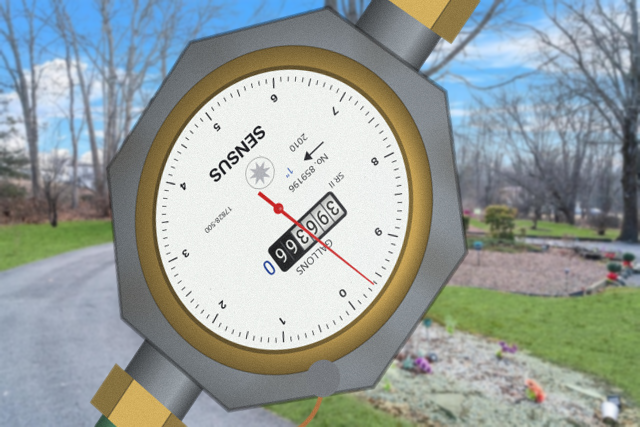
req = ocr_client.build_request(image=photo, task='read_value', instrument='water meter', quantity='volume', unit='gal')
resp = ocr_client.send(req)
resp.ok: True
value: 3963659.6 gal
